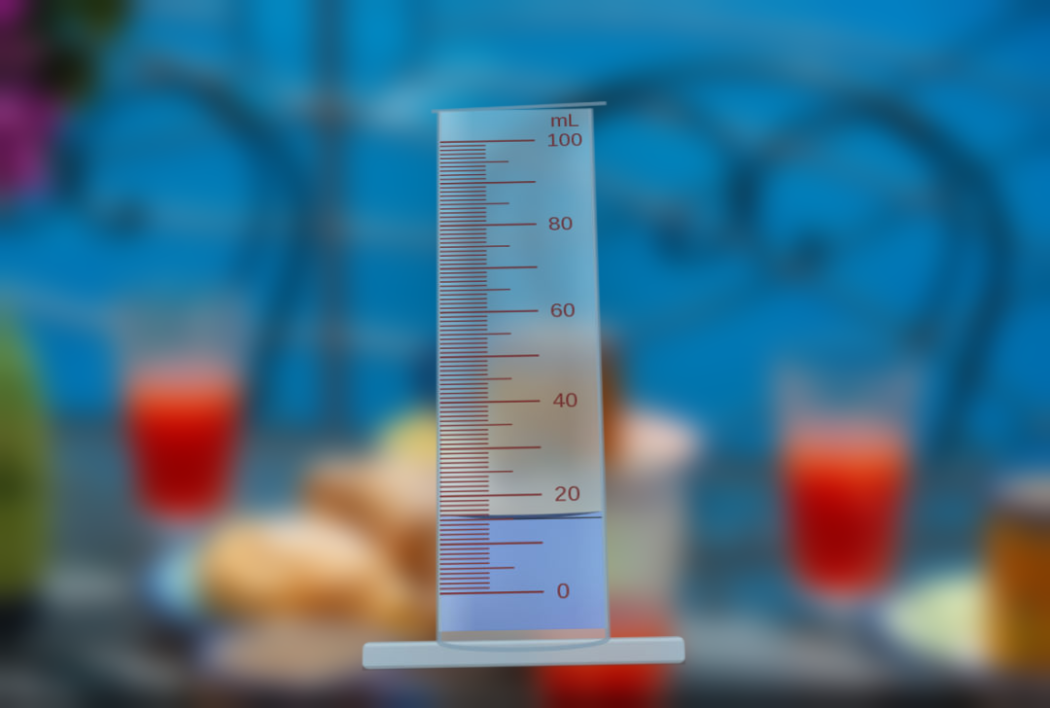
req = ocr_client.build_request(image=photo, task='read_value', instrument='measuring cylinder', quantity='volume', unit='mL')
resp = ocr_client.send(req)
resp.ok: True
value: 15 mL
